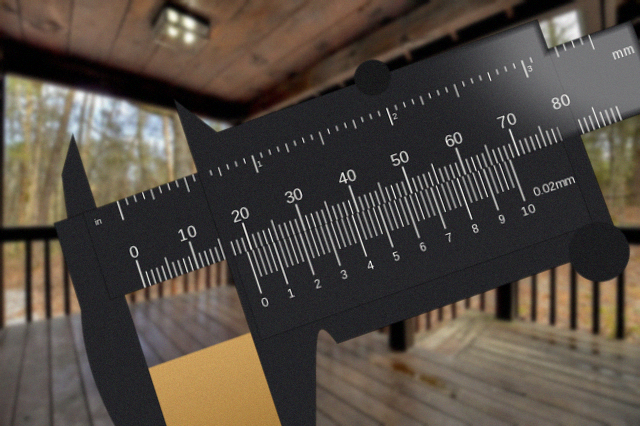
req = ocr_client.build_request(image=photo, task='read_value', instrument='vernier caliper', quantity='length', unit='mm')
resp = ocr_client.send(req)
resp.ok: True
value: 19.2 mm
